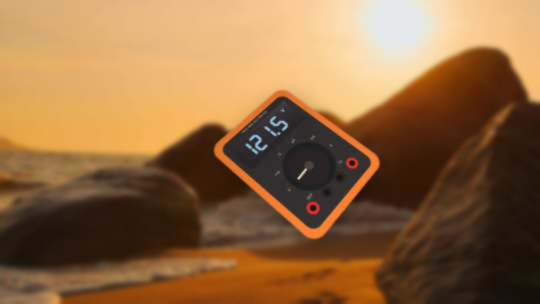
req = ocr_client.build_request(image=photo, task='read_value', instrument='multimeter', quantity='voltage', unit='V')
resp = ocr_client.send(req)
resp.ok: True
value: 121.5 V
